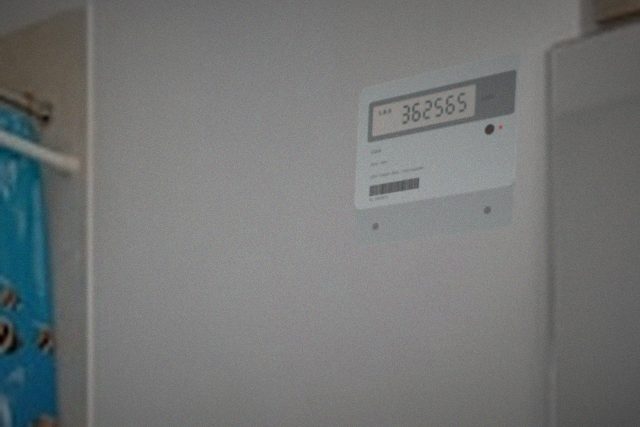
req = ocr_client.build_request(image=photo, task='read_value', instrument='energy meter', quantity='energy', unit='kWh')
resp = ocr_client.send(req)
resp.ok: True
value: 362565 kWh
